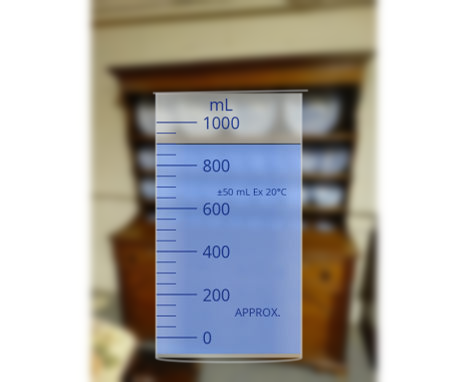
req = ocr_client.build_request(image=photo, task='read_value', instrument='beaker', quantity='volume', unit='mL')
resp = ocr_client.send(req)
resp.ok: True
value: 900 mL
